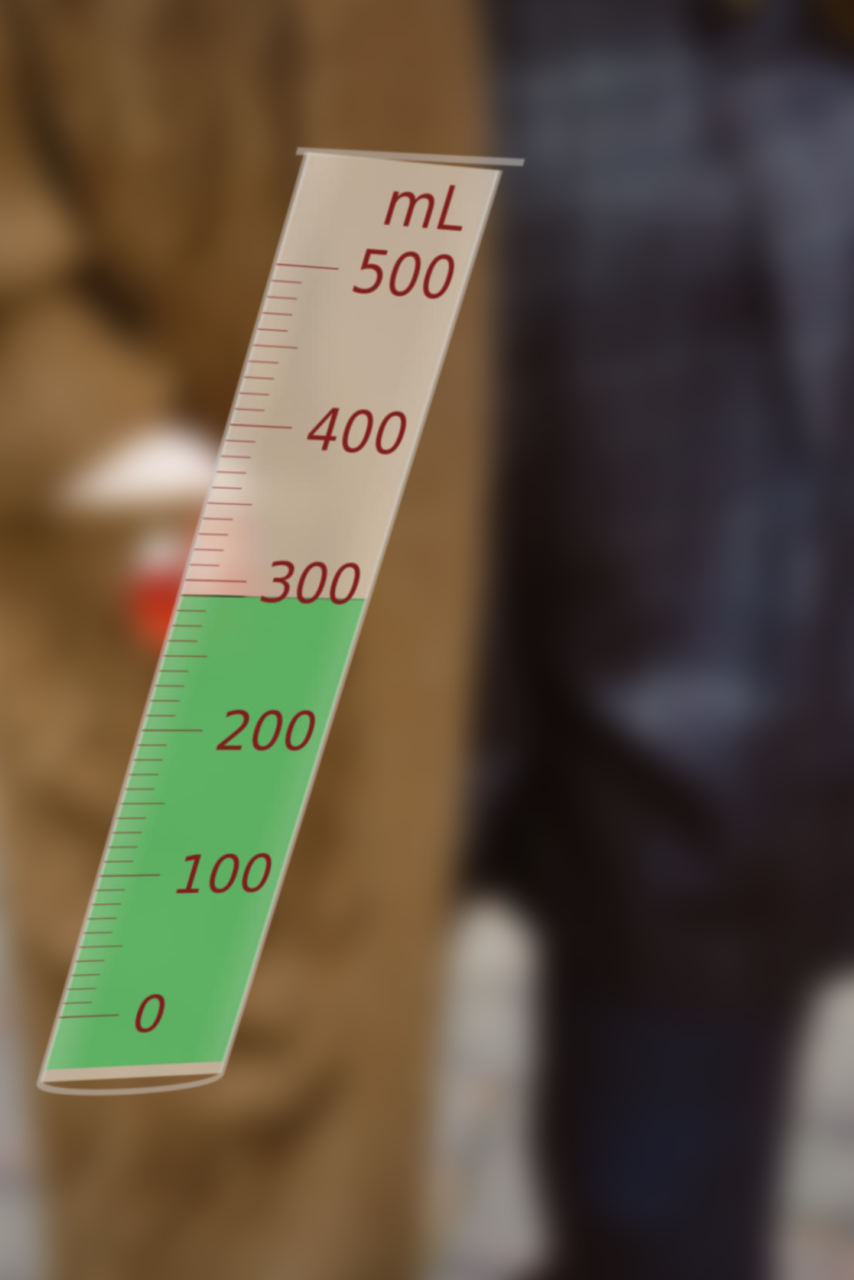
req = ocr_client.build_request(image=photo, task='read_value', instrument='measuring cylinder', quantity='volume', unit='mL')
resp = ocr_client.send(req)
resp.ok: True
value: 290 mL
